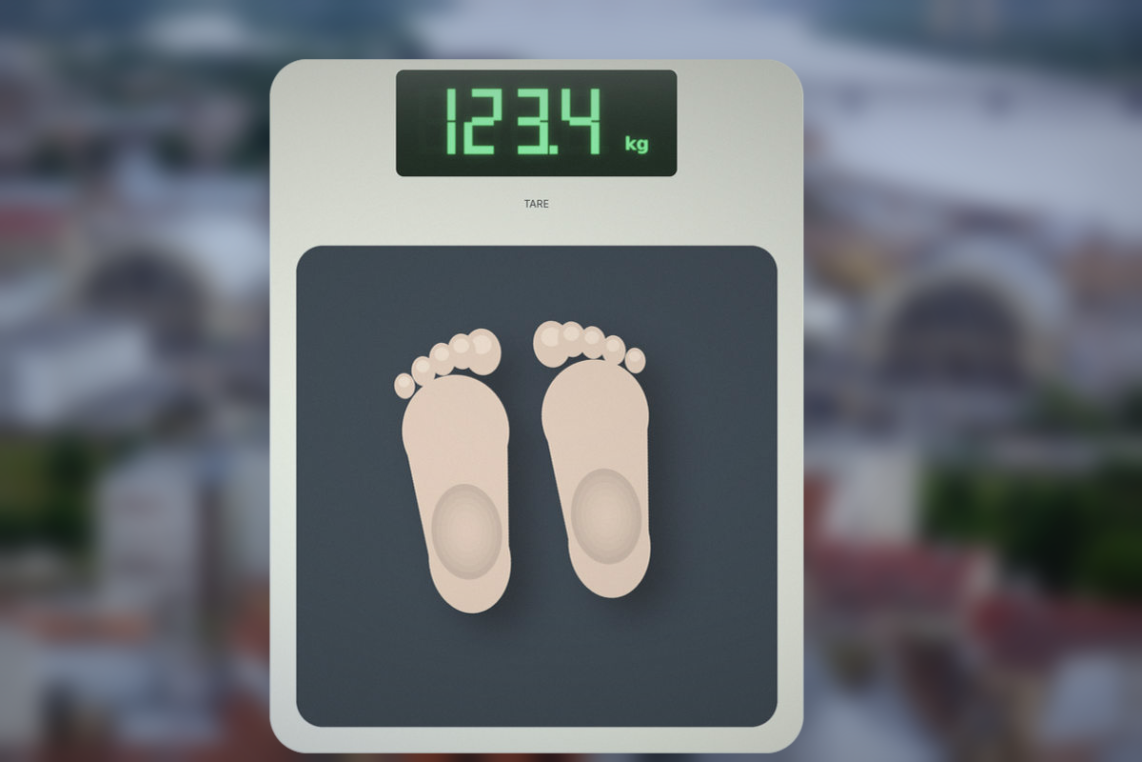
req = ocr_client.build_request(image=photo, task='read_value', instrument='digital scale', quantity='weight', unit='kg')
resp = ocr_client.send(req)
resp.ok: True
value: 123.4 kg
